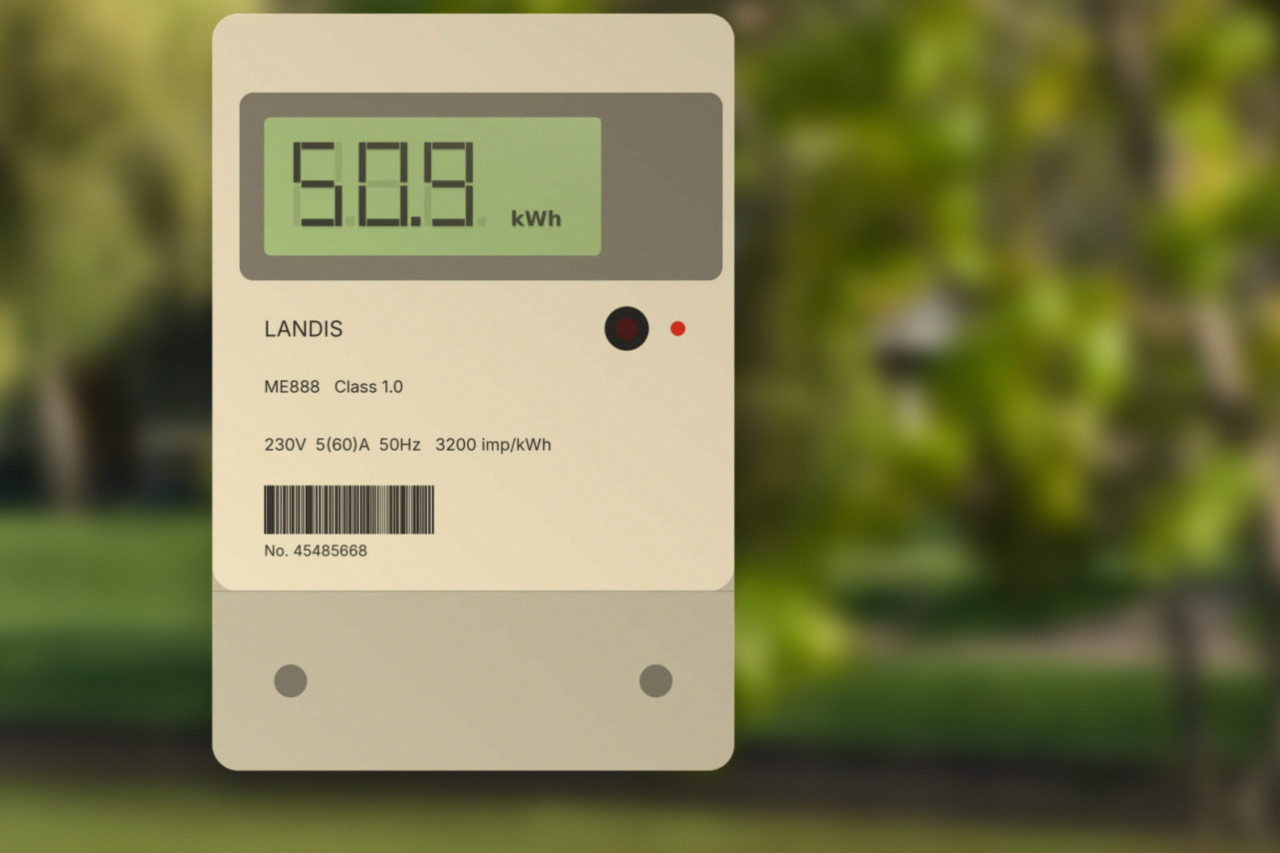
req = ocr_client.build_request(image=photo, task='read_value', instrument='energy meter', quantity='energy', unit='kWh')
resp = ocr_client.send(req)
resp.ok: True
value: 50.9 kWh
